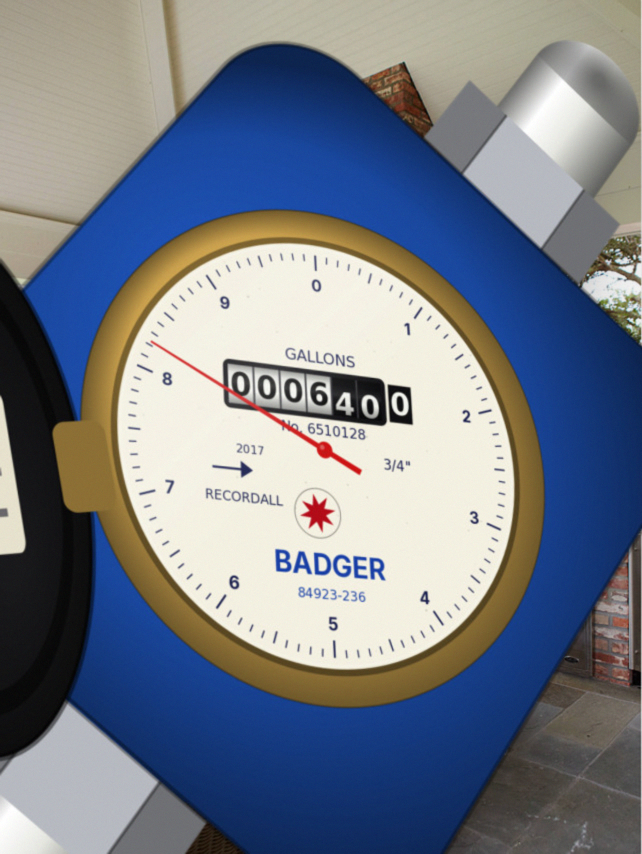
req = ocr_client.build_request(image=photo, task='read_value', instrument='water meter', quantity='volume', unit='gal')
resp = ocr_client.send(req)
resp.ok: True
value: 6398.2 gal
